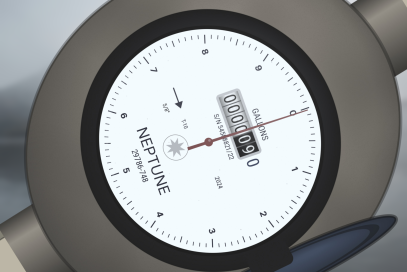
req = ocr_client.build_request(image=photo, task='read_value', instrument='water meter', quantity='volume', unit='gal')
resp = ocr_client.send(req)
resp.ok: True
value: 90.0 gal
